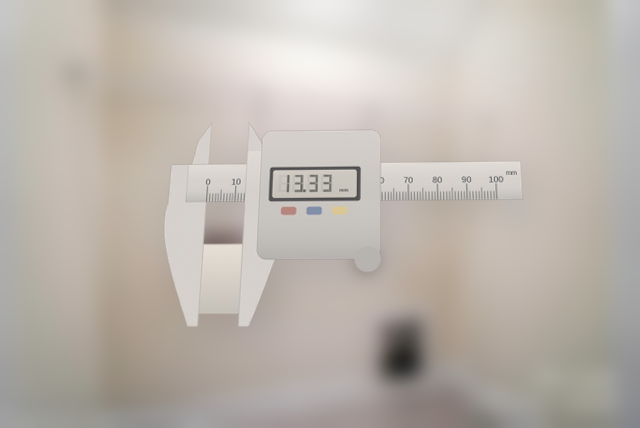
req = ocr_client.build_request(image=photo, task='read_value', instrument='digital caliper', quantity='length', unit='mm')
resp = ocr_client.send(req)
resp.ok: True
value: 13.33 mm
